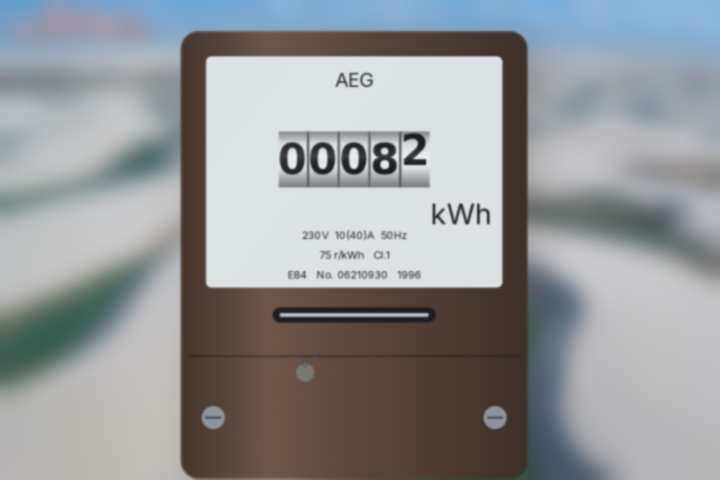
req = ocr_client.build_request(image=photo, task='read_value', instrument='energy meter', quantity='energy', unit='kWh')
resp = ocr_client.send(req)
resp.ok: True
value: 82 kWh
